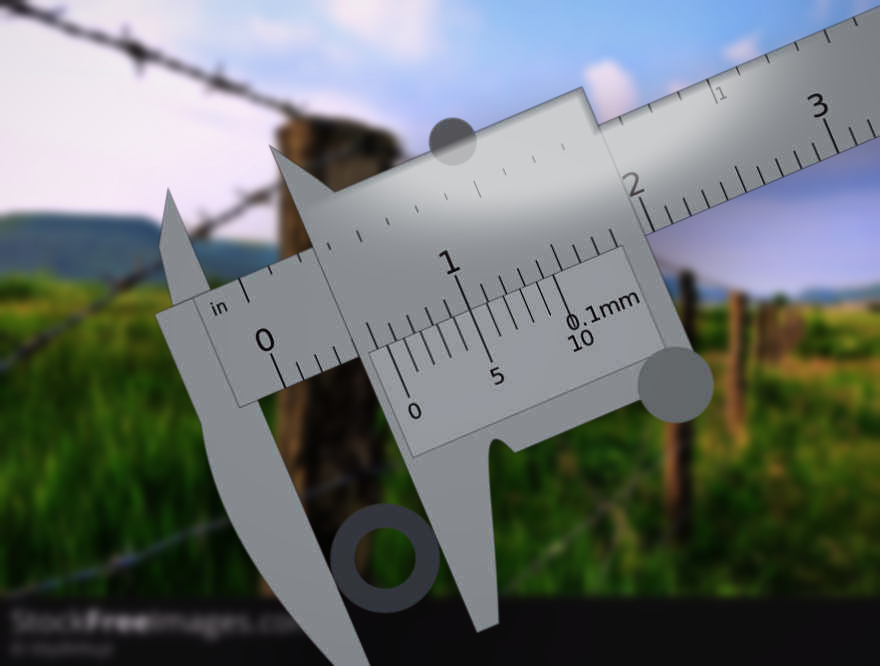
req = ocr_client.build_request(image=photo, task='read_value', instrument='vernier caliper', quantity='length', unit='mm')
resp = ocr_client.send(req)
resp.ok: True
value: 5.5 mm
